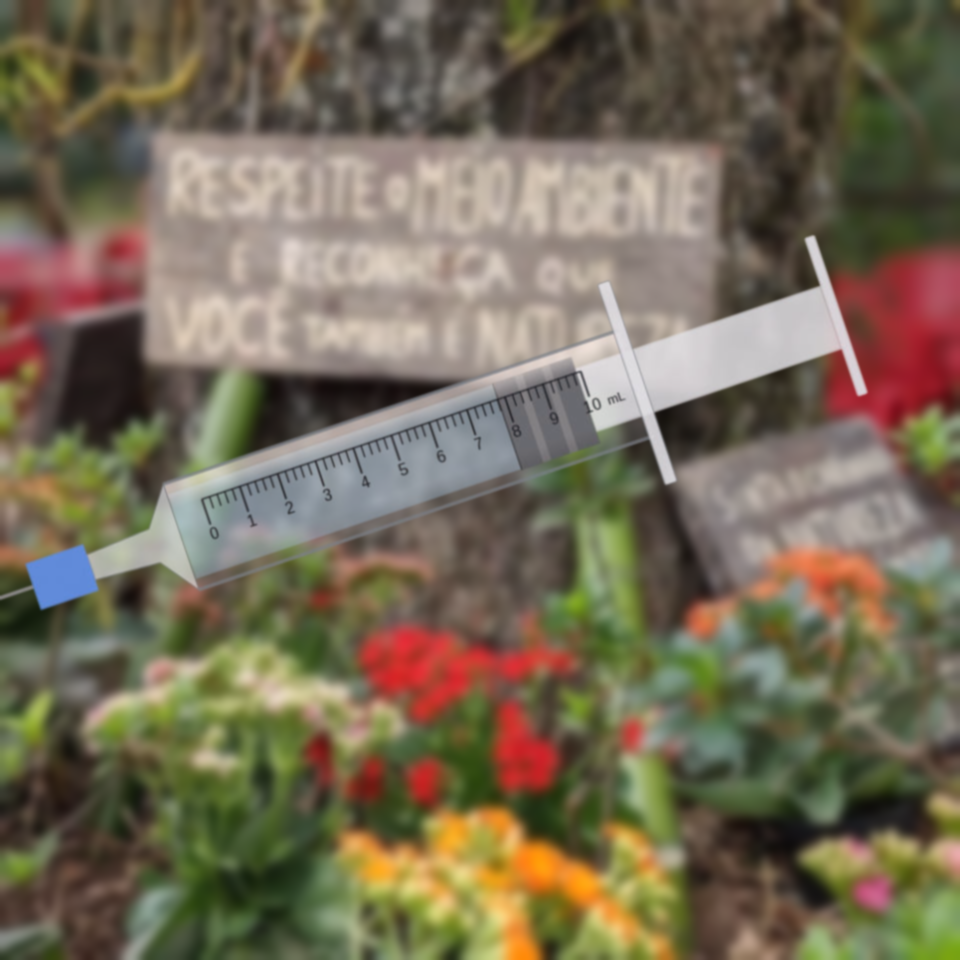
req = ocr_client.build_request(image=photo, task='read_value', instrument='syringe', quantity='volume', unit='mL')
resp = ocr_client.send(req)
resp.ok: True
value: 7.8 mL
